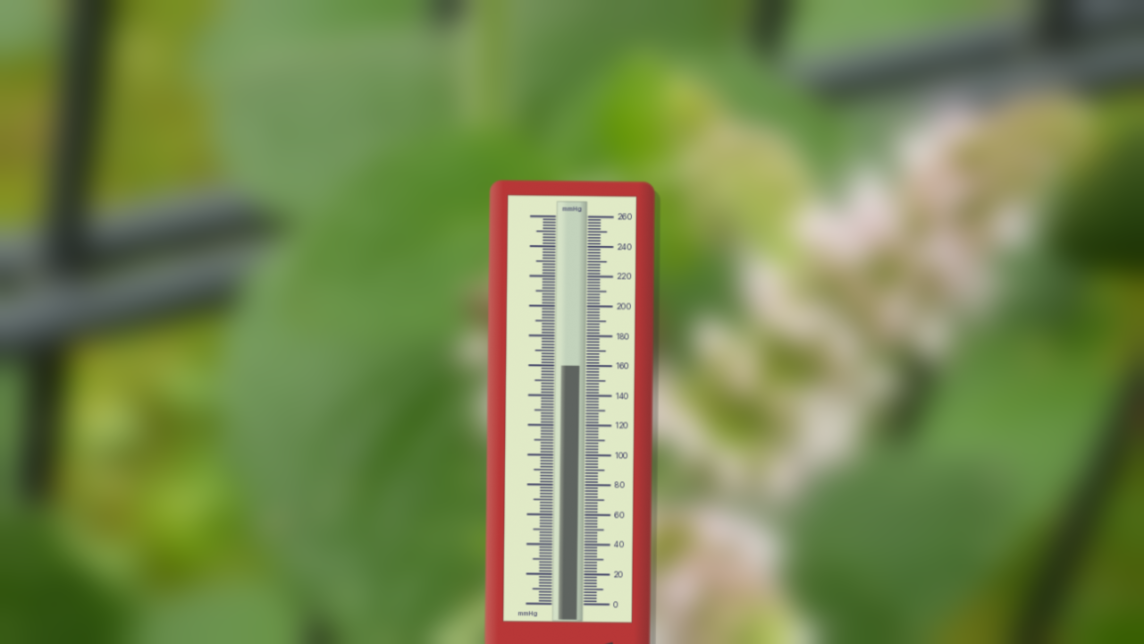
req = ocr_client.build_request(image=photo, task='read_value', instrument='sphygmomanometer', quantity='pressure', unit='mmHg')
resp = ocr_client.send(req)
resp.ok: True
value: 160 mmHg
